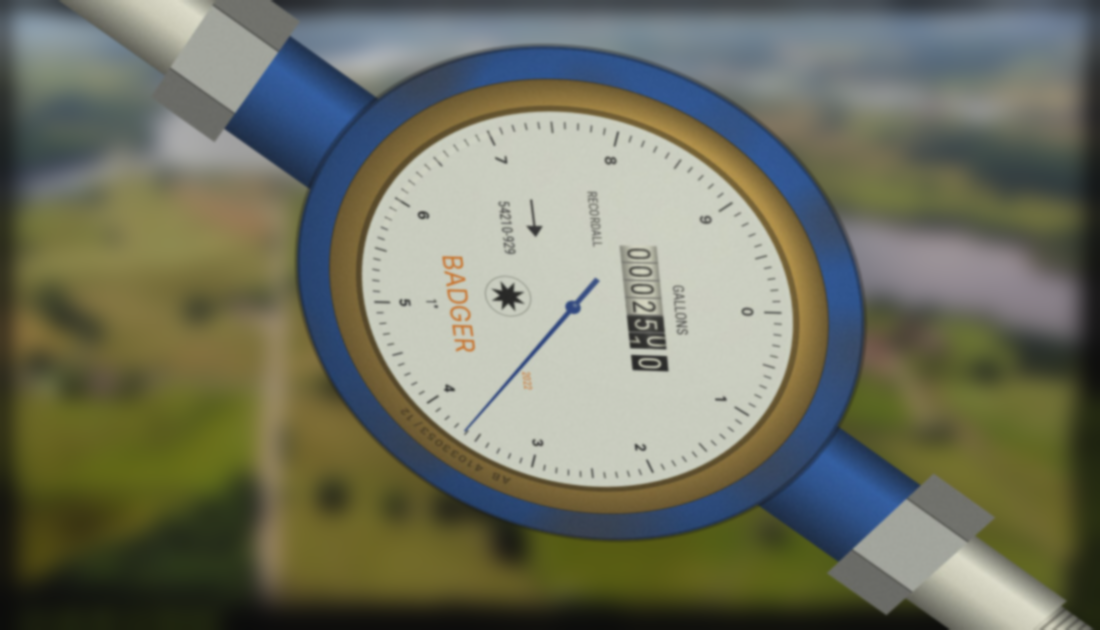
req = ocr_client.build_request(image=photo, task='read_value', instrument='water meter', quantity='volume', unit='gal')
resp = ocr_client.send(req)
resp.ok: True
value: 2503.6 gal
